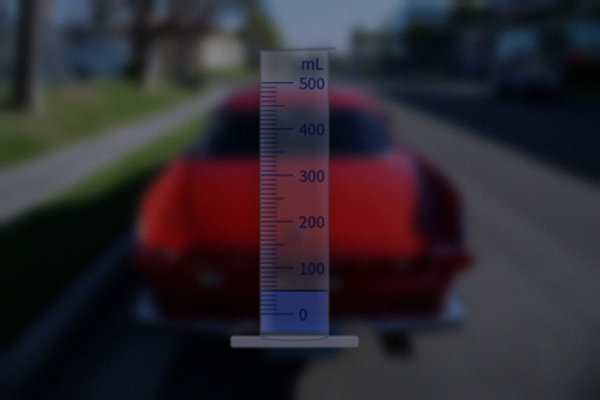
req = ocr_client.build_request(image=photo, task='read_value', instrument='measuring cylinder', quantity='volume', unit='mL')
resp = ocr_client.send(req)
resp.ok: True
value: 50 mL
